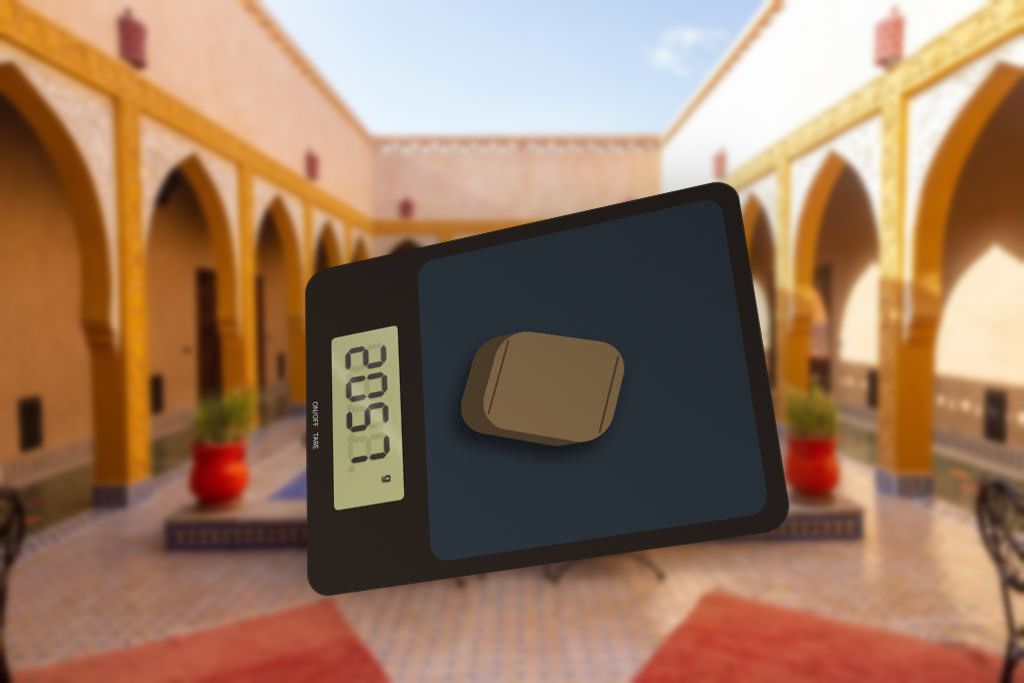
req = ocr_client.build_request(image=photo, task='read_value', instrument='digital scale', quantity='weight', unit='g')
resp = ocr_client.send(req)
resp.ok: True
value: 2057 g
